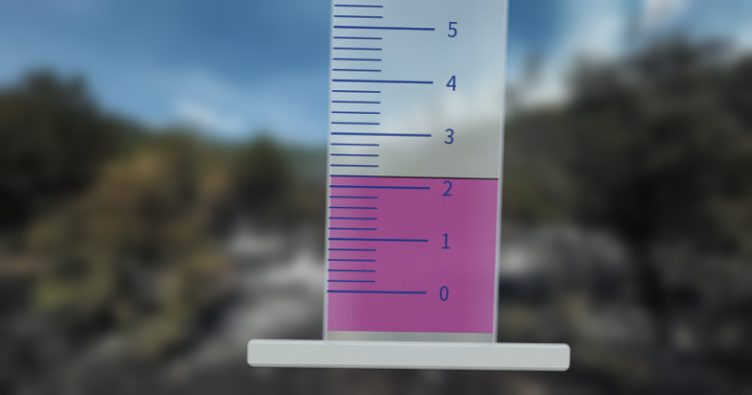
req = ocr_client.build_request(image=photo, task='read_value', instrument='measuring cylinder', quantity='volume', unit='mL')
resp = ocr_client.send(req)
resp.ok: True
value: 2.2 mL
